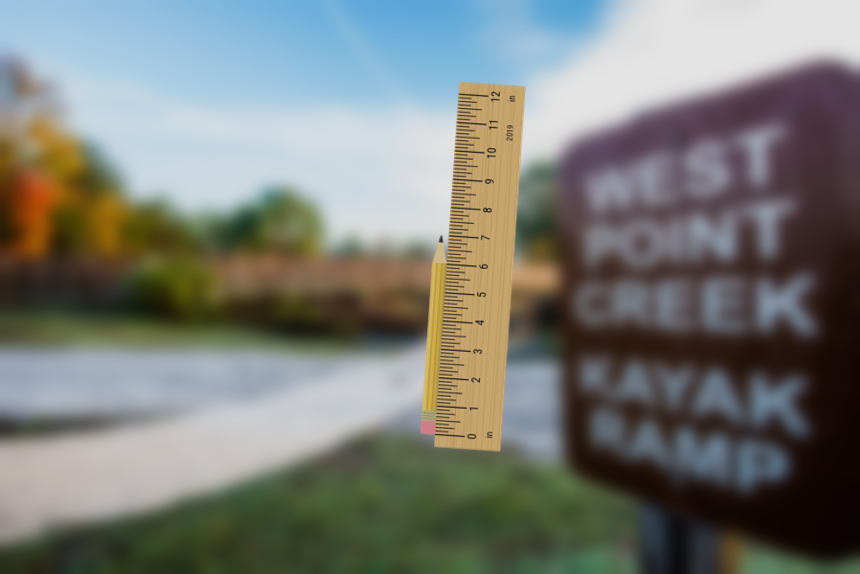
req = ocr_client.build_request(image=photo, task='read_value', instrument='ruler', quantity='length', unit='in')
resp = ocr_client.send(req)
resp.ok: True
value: 7 in
